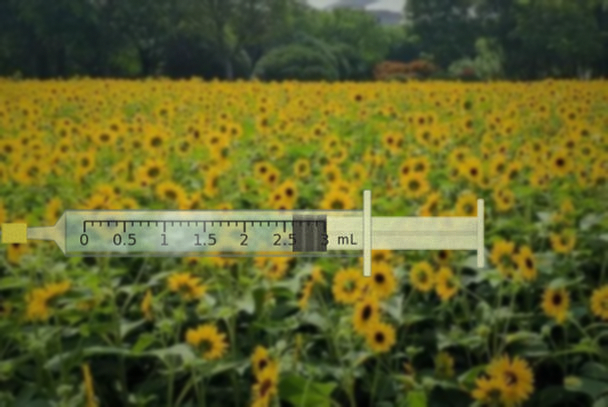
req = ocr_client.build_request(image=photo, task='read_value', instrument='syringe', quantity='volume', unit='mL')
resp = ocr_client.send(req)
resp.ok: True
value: 2.6 mL
